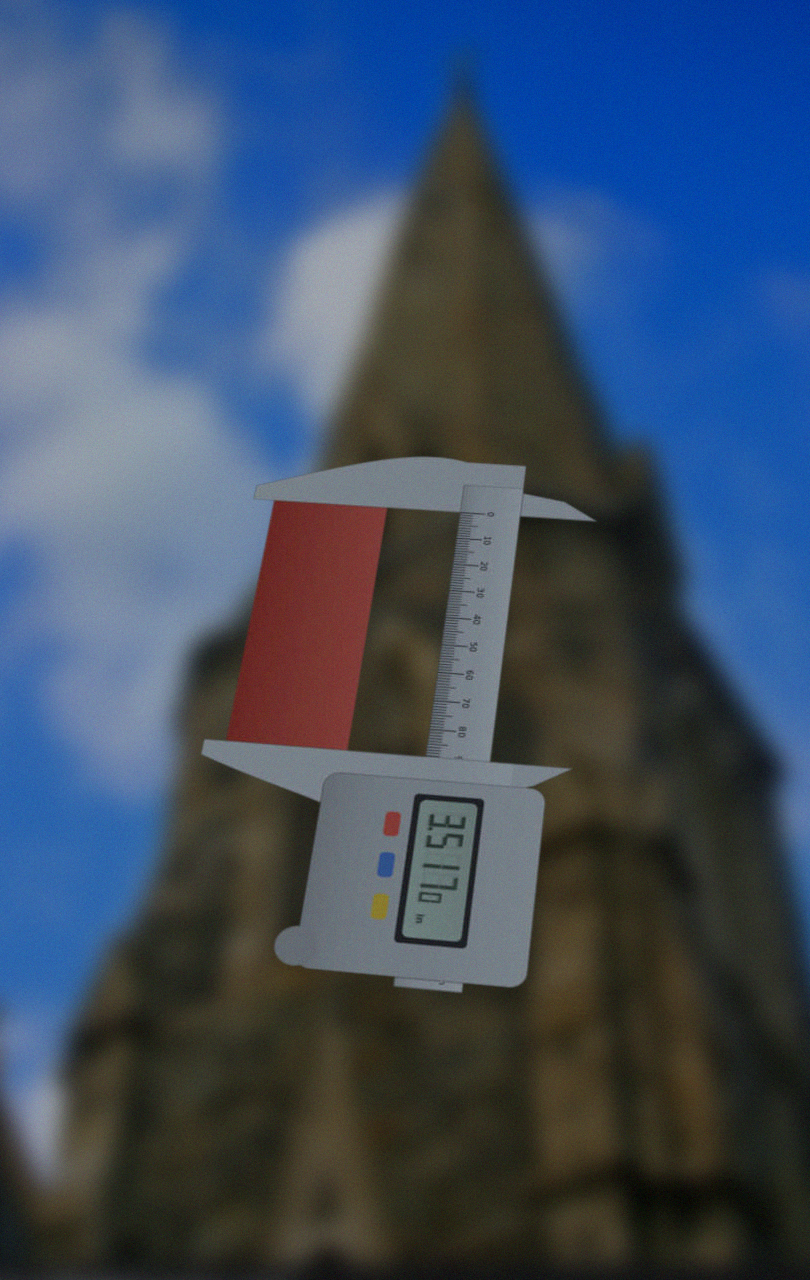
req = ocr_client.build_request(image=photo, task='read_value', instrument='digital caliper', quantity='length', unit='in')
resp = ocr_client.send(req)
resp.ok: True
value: 3.5170 in
